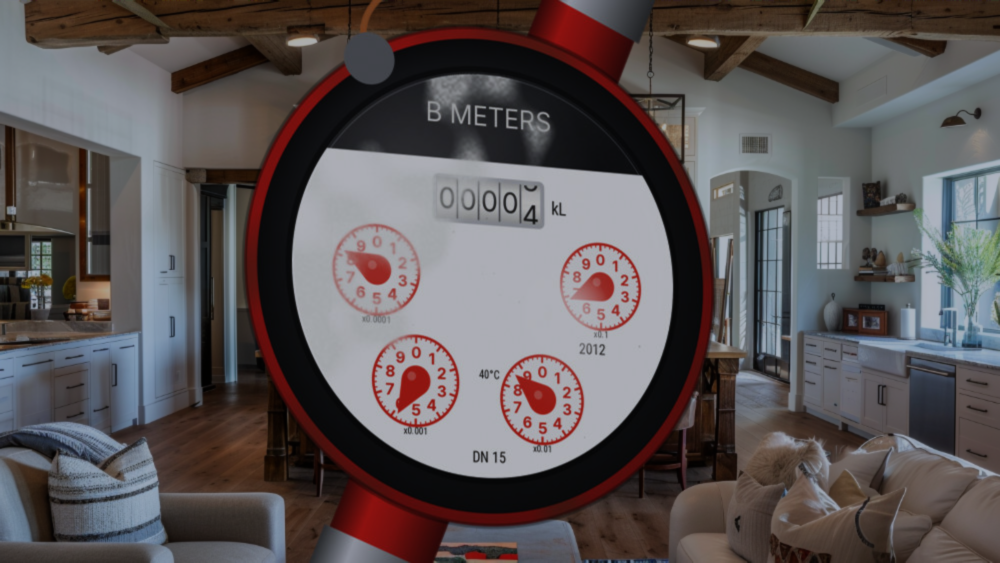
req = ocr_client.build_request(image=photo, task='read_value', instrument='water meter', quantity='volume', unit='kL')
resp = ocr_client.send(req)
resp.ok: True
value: 3.6858 kL
